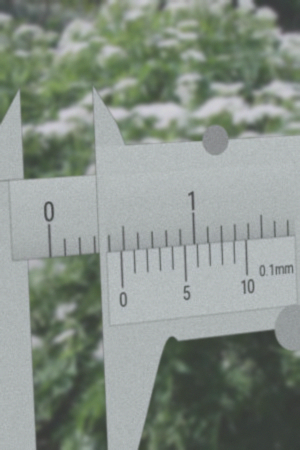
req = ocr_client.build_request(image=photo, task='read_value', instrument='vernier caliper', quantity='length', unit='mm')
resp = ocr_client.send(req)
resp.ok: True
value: 4.8 mm
